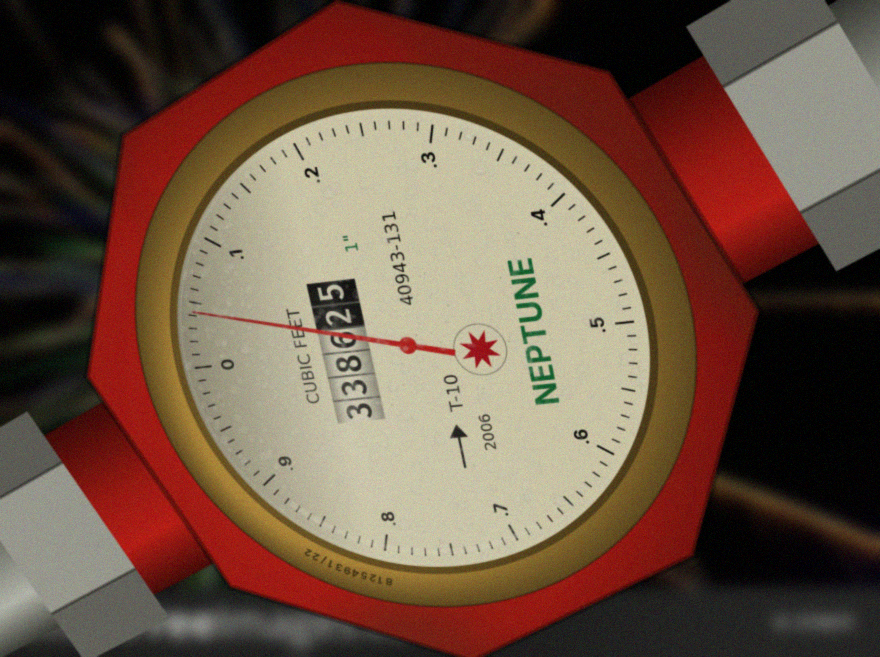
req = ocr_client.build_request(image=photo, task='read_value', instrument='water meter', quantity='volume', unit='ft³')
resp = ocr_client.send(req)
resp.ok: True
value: 338625.04 ft³
